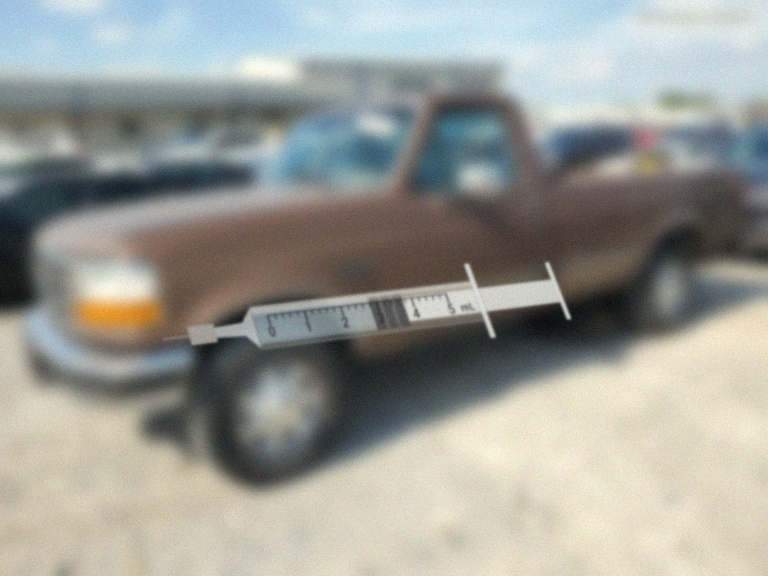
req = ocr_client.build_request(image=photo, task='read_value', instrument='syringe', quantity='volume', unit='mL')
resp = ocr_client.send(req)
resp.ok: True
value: 2.8 mL
